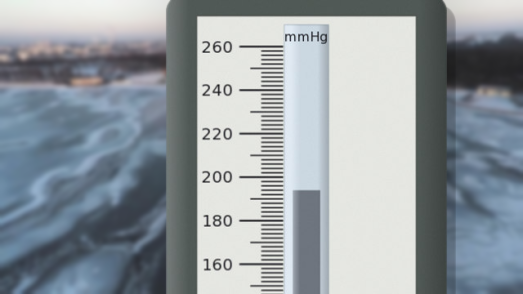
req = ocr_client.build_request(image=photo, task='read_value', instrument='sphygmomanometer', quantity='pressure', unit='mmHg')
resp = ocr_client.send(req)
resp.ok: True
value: 194 mmHg
